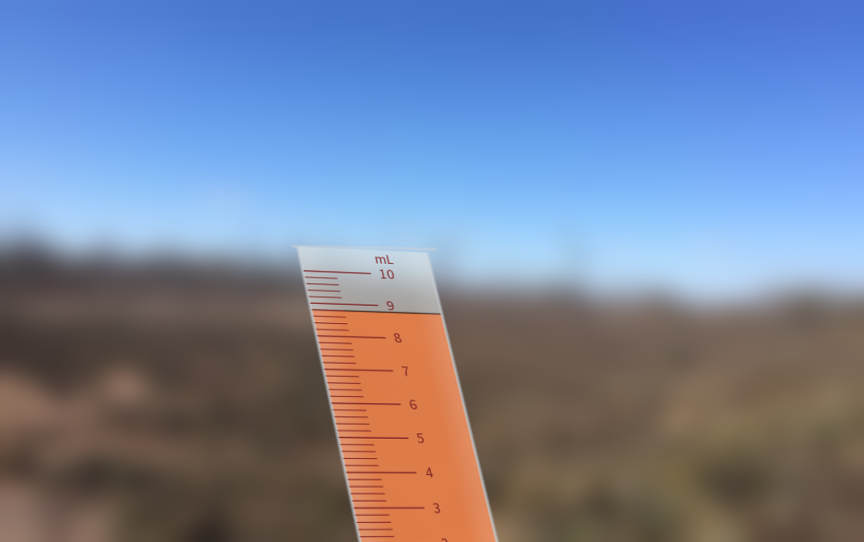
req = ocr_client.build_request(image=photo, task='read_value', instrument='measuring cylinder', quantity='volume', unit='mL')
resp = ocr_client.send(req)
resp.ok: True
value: 8.8 mL
